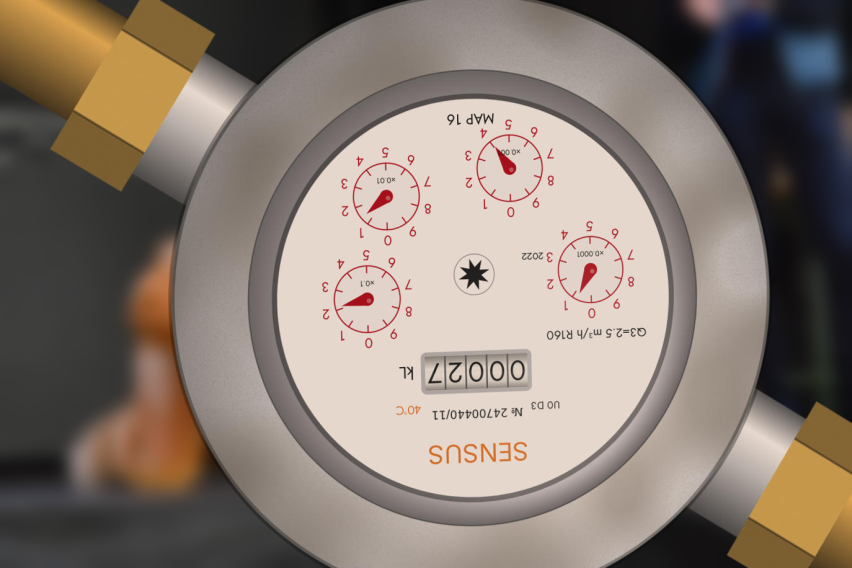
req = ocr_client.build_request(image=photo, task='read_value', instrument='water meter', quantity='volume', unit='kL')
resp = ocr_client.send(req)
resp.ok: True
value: 27.2140 kL
